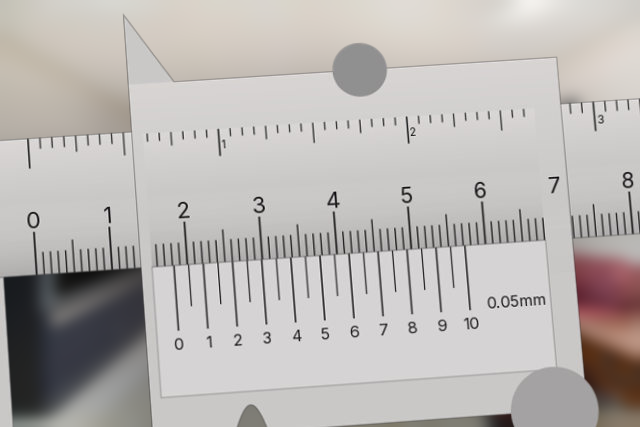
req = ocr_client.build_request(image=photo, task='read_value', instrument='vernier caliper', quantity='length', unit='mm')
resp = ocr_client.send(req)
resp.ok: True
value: 18.2 mm
